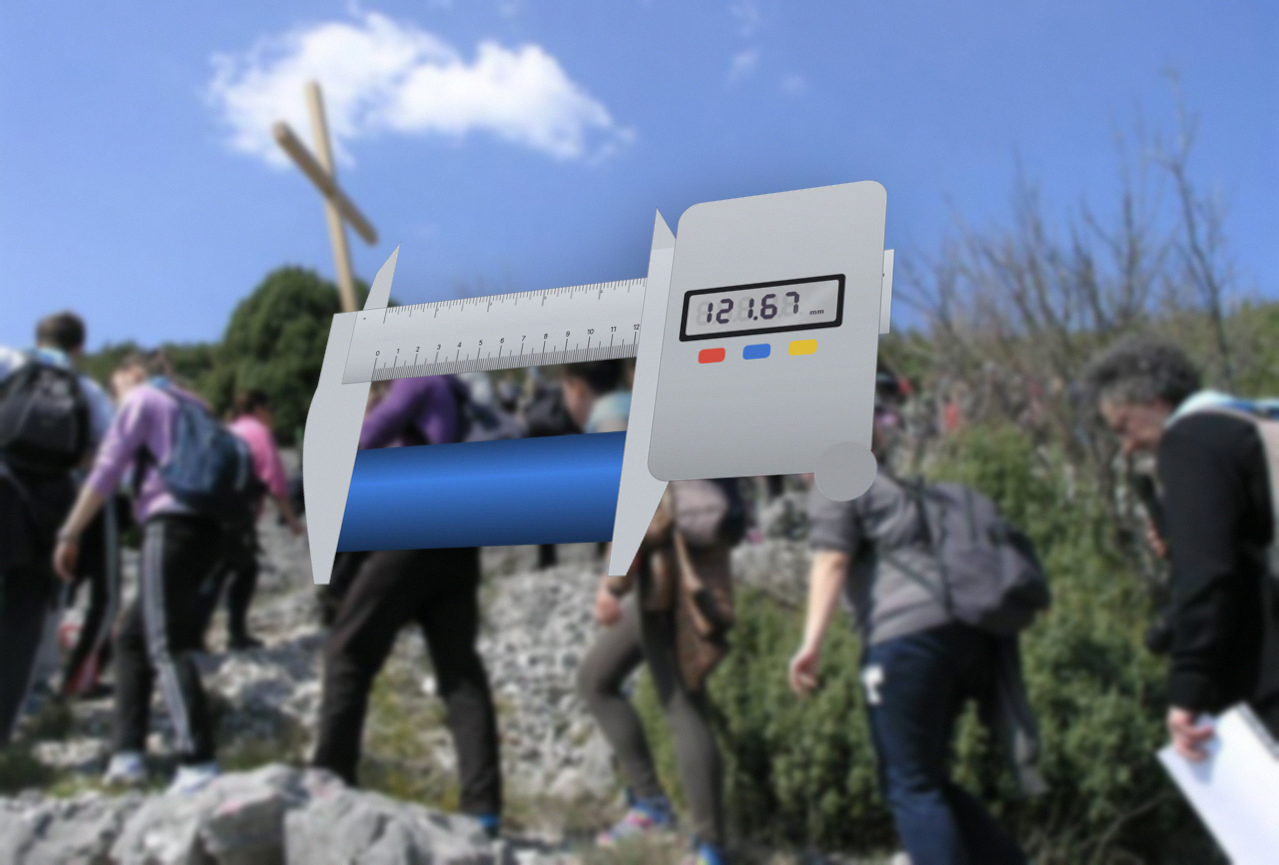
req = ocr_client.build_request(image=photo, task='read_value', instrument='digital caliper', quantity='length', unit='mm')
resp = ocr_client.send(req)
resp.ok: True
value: 121.67 mm
